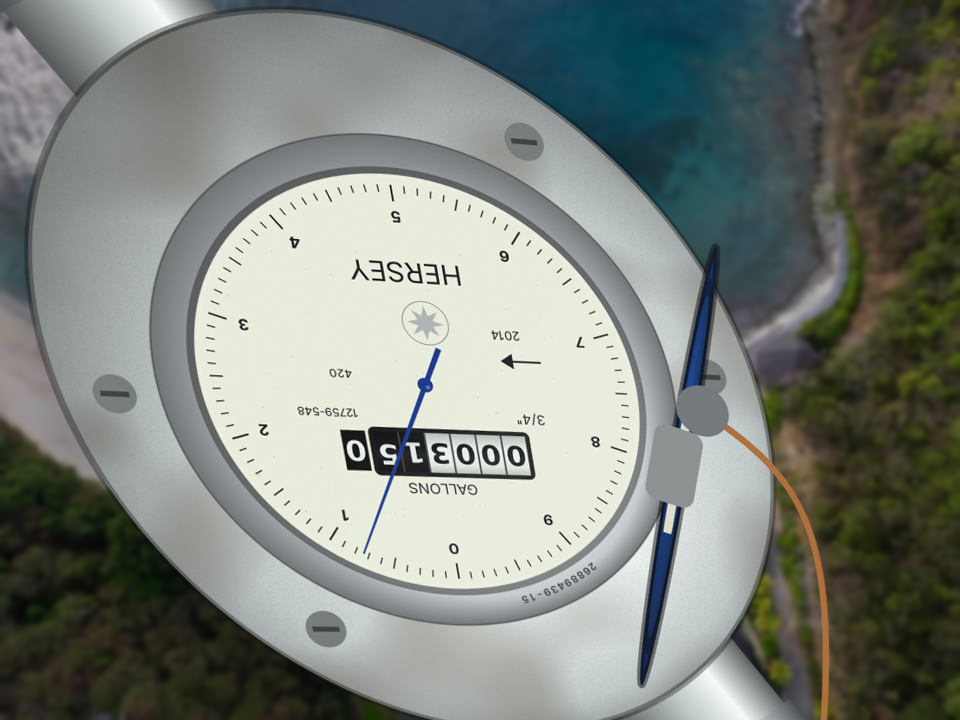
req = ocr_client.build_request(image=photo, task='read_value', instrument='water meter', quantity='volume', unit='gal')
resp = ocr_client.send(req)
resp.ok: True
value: 3150.7 gal
